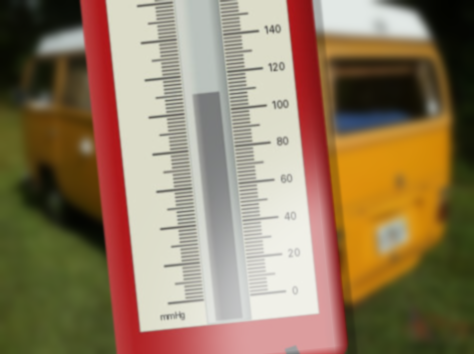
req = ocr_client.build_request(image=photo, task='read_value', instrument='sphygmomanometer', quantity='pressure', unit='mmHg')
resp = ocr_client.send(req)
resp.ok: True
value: 110 mmHg
